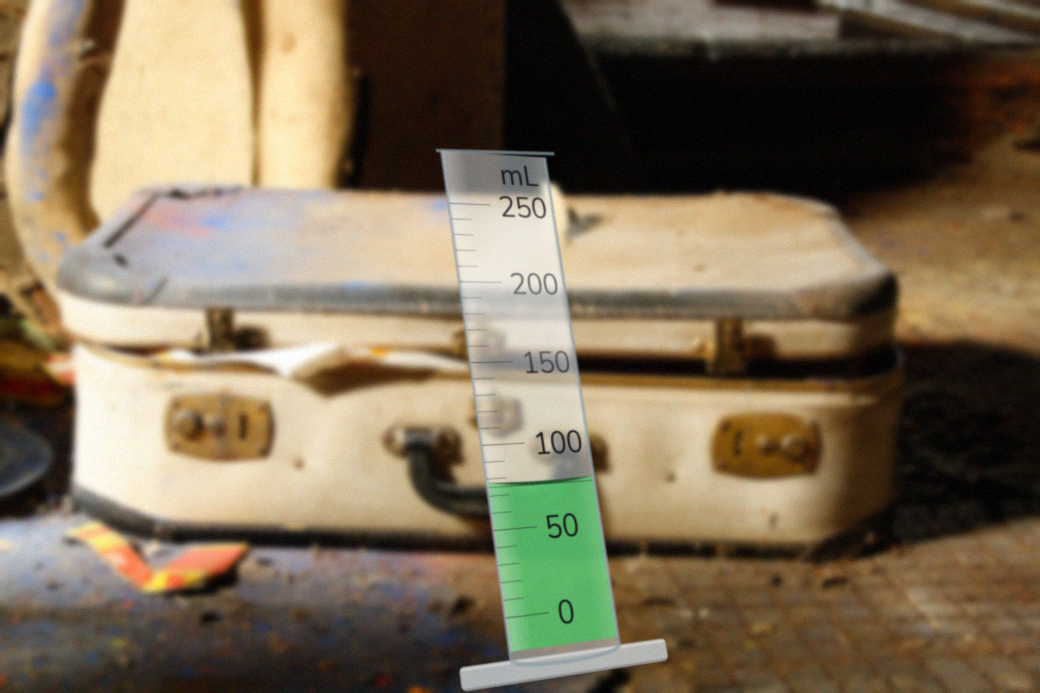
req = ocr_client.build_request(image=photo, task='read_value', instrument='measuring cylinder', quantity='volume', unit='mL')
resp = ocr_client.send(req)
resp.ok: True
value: 75 mL
